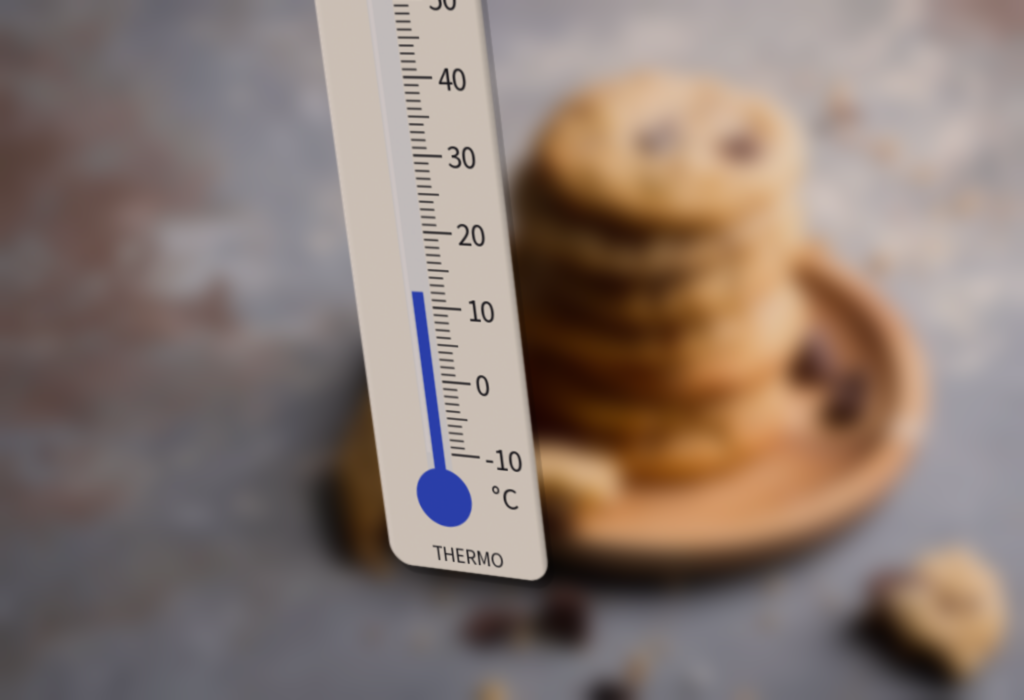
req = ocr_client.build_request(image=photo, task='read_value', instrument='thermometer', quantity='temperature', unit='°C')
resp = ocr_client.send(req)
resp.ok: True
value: 12 °C
